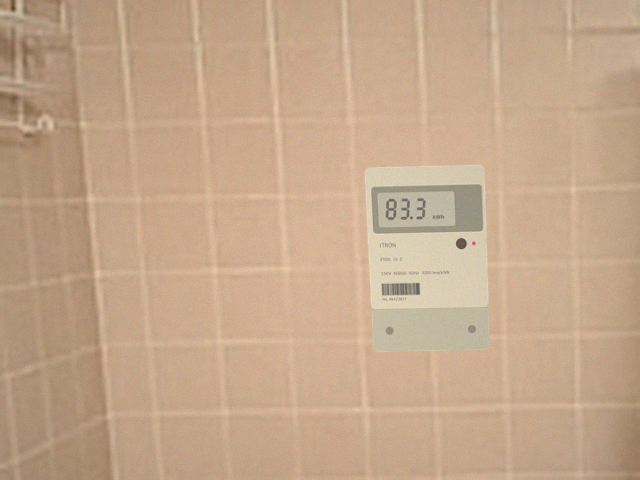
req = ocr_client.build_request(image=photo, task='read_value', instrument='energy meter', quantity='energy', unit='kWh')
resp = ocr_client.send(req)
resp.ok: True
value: 83.3 kWh
